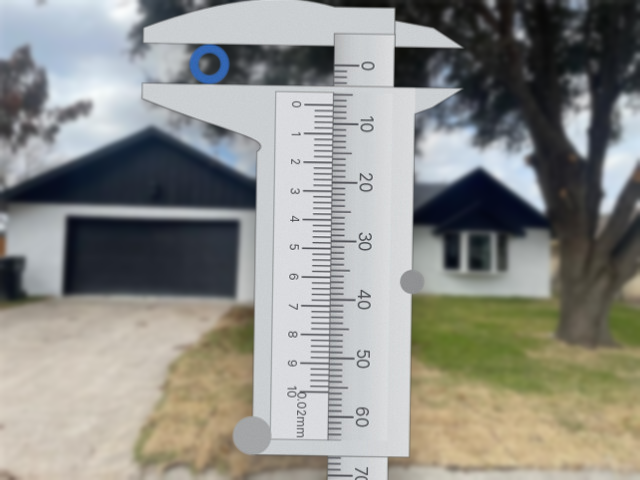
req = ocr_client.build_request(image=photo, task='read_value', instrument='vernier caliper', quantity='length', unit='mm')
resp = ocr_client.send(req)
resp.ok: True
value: 6.8 mm
